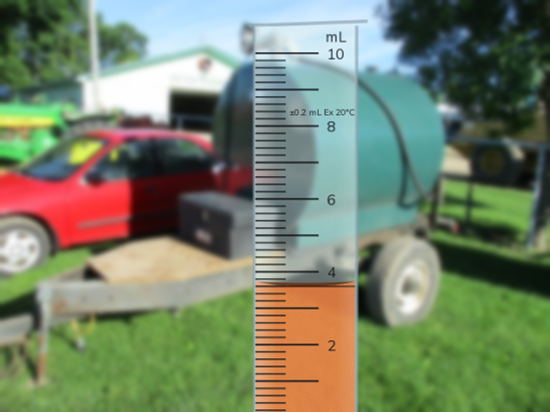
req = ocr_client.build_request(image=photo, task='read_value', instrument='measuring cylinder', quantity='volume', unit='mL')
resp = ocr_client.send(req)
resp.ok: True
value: 3.6 mL
